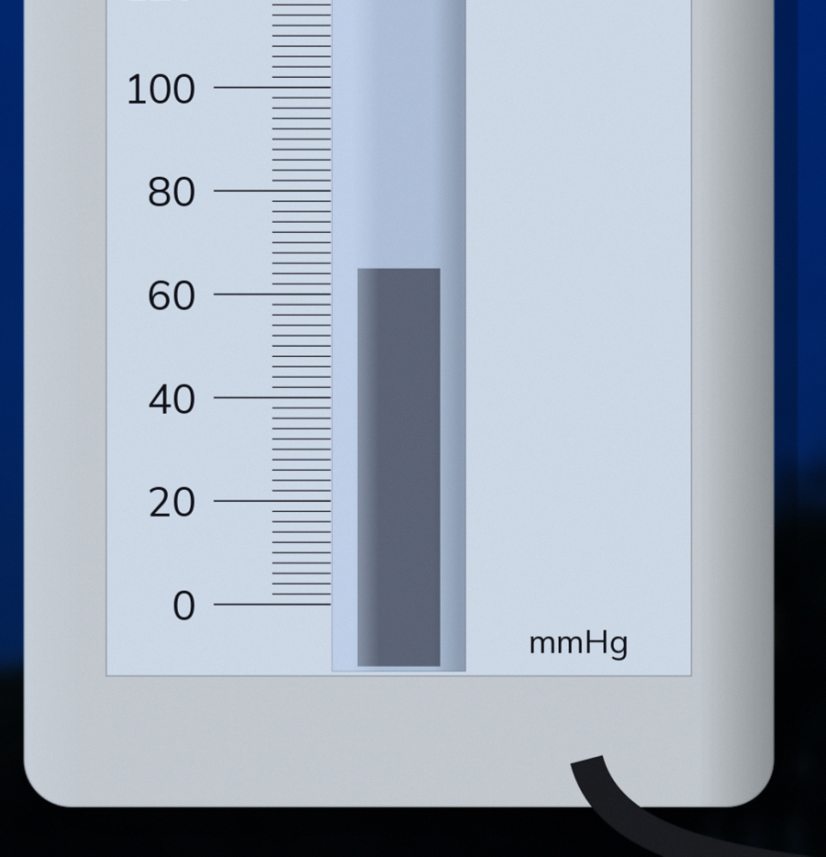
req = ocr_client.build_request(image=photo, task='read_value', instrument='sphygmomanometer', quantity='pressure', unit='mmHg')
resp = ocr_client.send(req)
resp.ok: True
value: 65 mmHg
